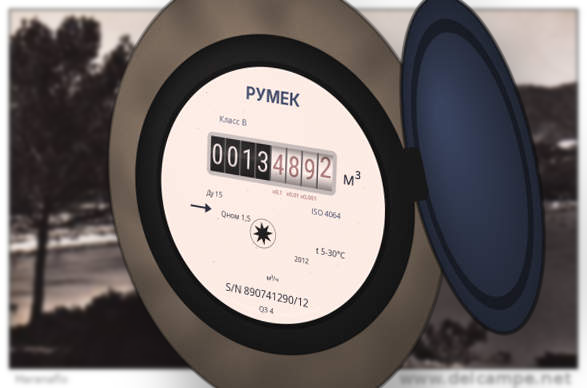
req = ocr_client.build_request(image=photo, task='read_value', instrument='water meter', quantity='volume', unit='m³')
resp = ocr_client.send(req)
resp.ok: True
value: 13.4892 m³
